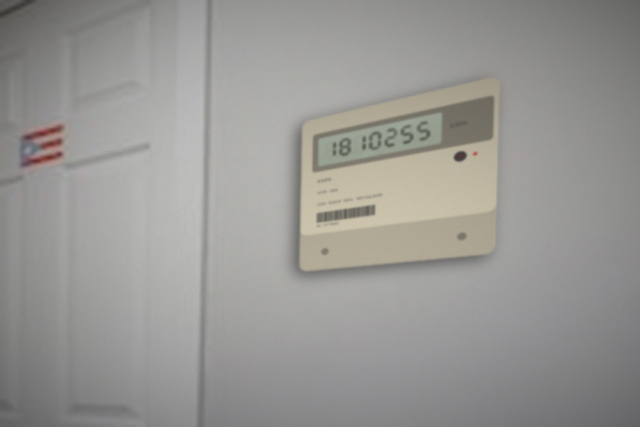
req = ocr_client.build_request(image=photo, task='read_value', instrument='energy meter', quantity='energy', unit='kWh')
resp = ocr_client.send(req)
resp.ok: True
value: 1810255 kWh
